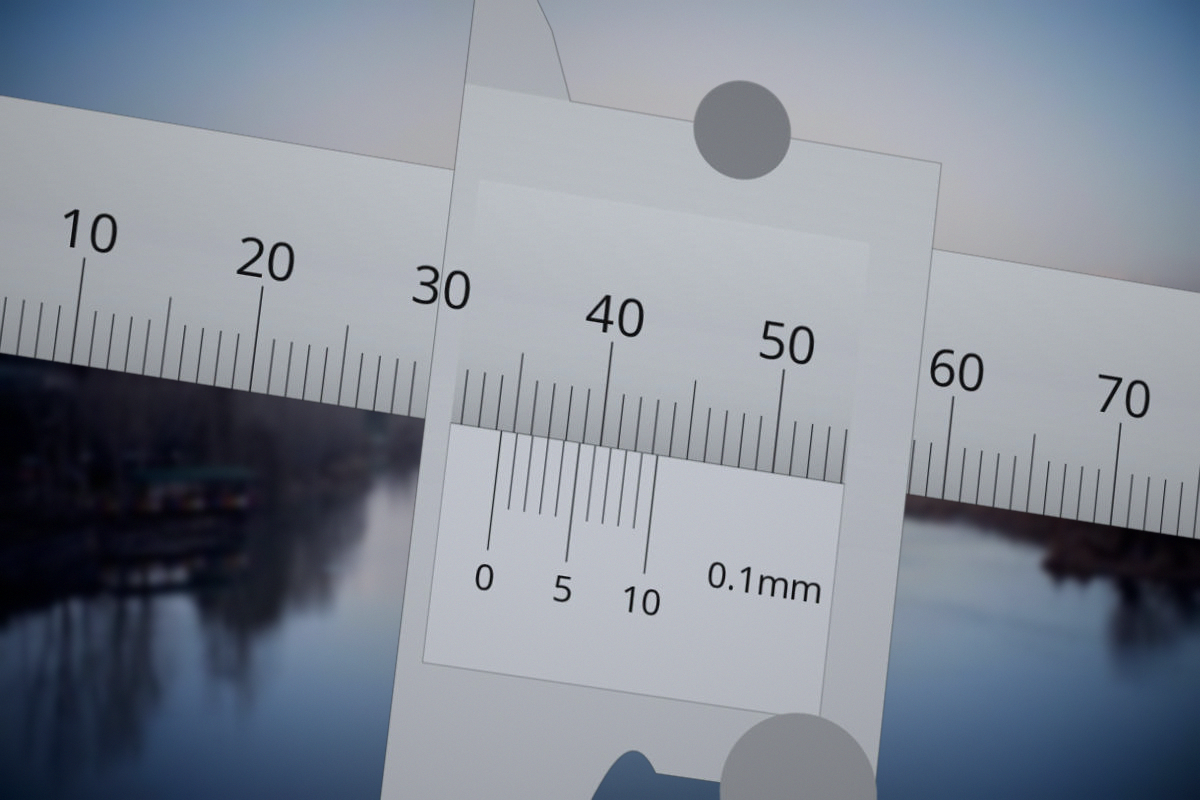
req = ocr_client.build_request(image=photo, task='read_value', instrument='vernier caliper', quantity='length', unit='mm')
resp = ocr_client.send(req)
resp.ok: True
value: 34.3 mm
